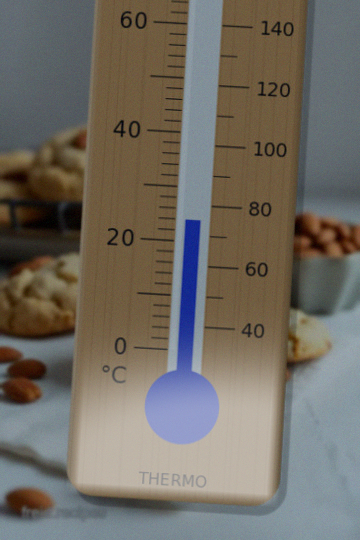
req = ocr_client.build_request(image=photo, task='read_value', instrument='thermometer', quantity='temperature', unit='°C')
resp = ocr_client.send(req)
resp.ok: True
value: 24 °C
